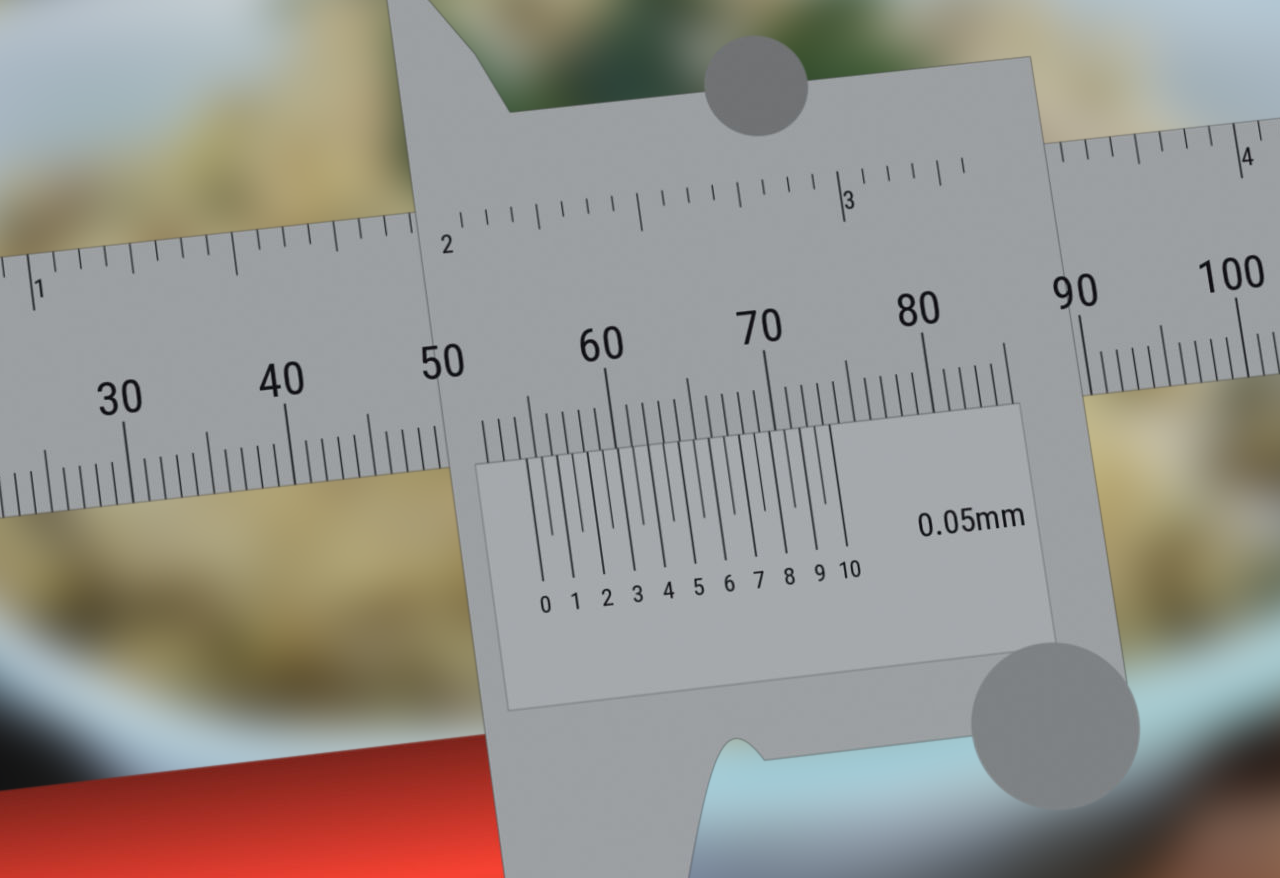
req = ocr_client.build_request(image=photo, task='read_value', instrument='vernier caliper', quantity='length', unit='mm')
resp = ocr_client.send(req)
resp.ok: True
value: 54.4 mm
